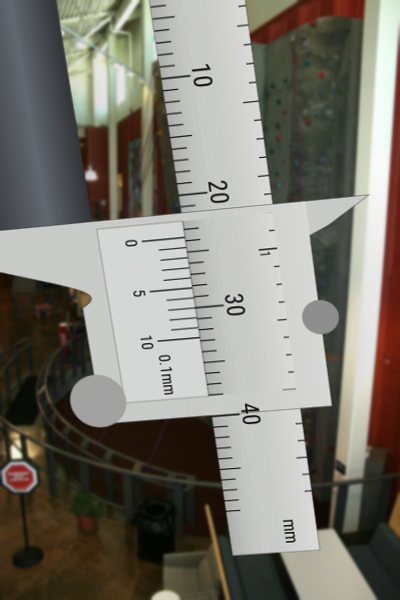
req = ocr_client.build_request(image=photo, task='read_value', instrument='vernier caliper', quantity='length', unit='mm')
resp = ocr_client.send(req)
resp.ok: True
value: 23.7 mm
